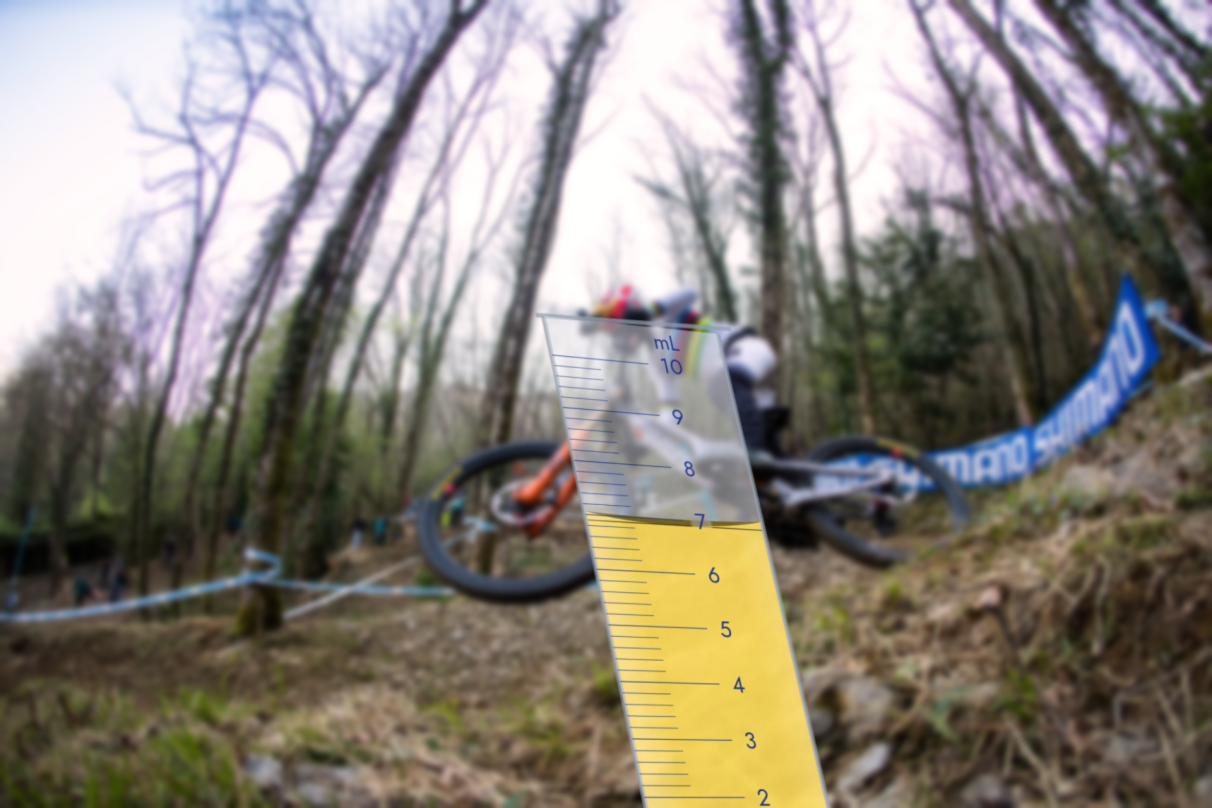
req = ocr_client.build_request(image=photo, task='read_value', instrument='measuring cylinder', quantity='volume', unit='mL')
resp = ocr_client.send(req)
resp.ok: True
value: 6.9 mL
